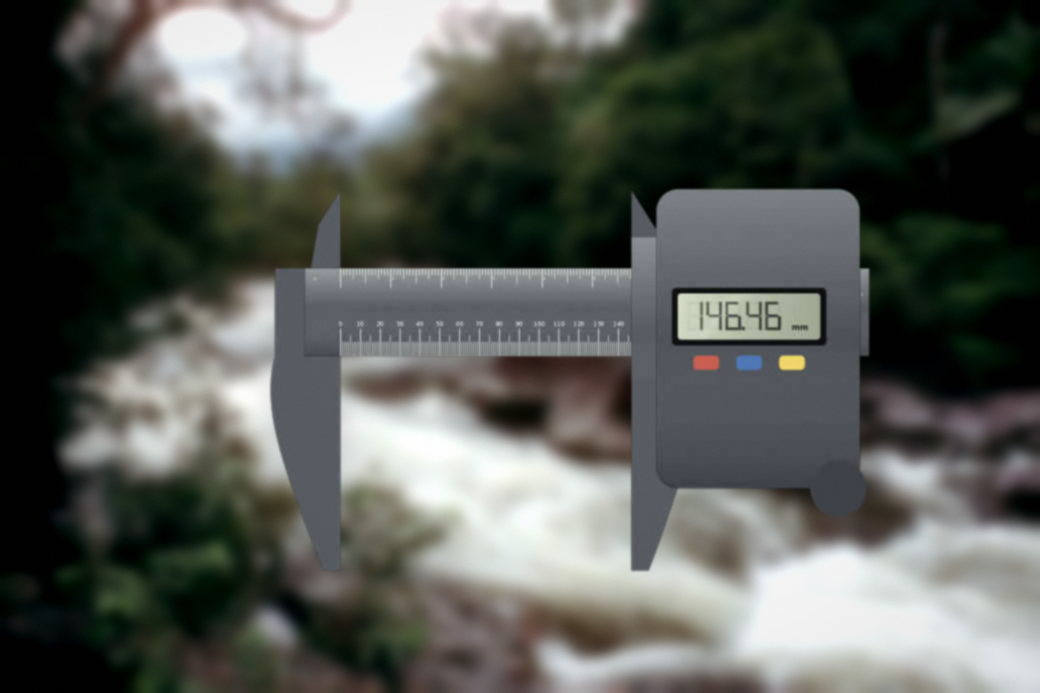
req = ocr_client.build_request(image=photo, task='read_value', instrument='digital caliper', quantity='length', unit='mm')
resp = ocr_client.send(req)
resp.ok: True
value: 146.46 mm
